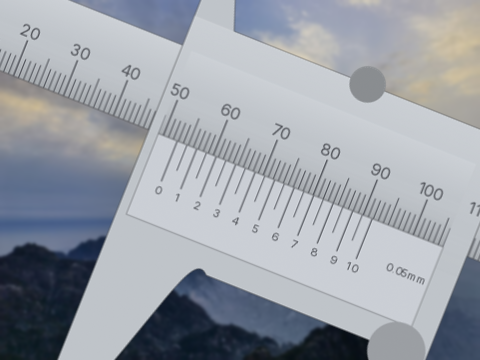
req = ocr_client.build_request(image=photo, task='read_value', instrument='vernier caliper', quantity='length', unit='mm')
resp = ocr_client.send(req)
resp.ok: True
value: 52.8 mm
